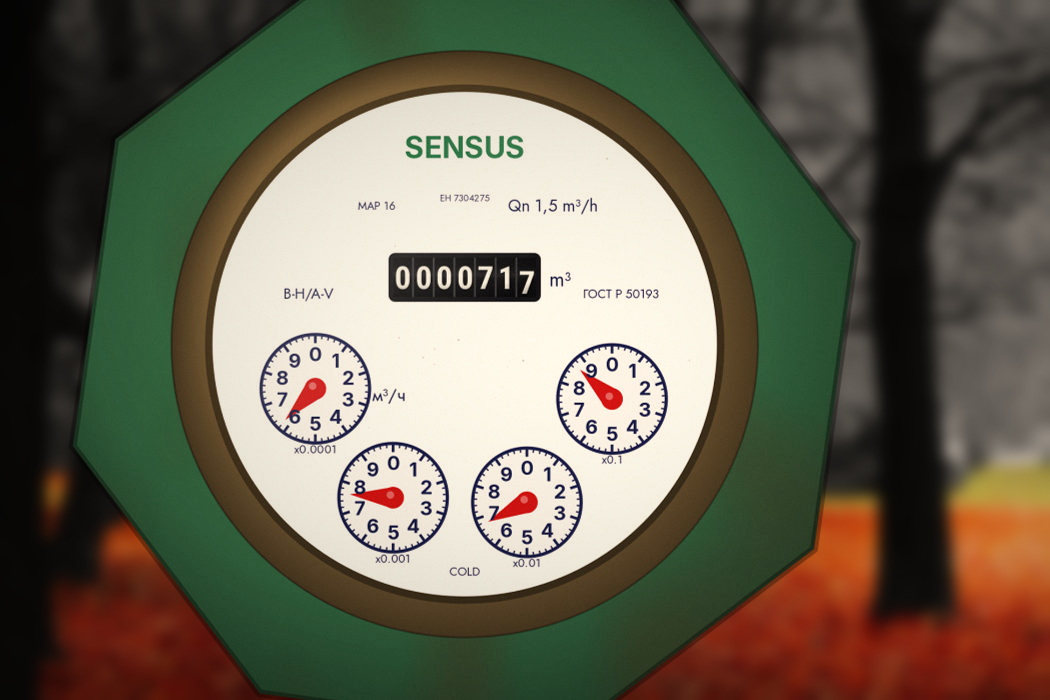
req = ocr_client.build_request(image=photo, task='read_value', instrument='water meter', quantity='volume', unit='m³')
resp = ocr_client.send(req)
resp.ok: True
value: 716.8676 m³
